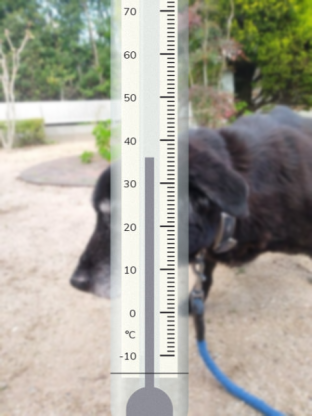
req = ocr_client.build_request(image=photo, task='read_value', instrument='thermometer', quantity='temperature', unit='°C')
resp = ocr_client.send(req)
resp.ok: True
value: 36 °C
